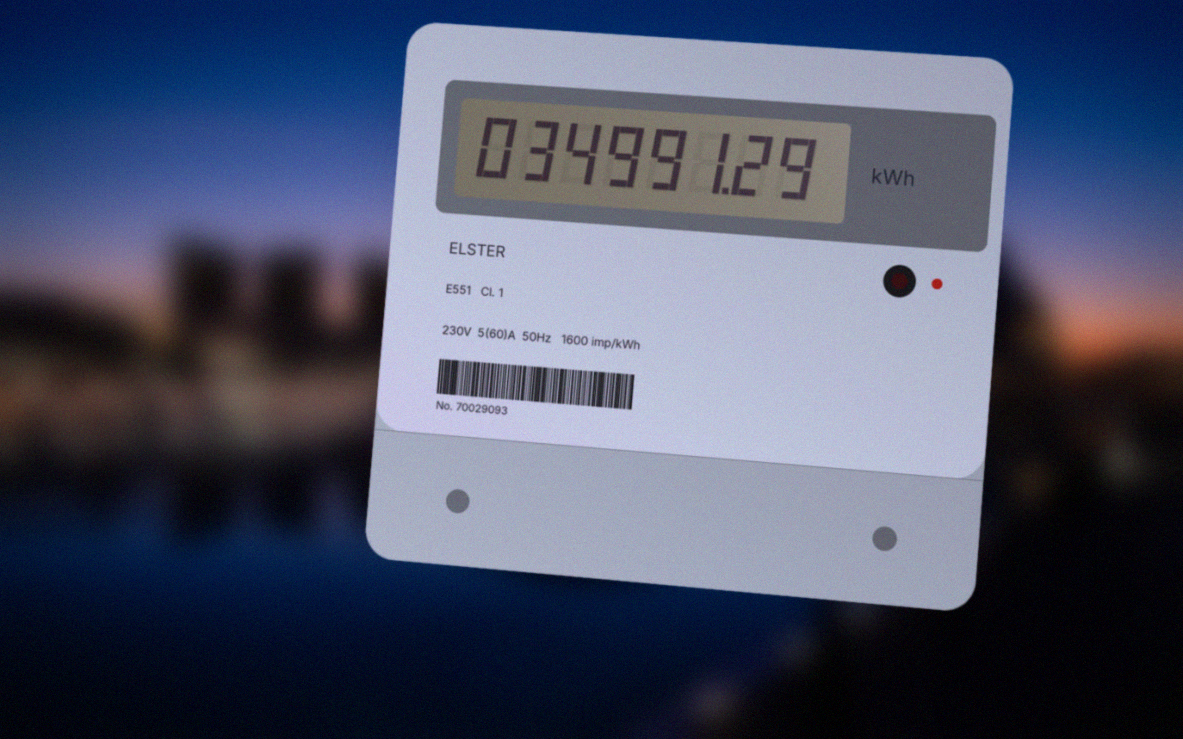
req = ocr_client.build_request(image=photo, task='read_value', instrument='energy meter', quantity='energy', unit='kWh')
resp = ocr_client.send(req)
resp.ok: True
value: 34991.29 kWh
